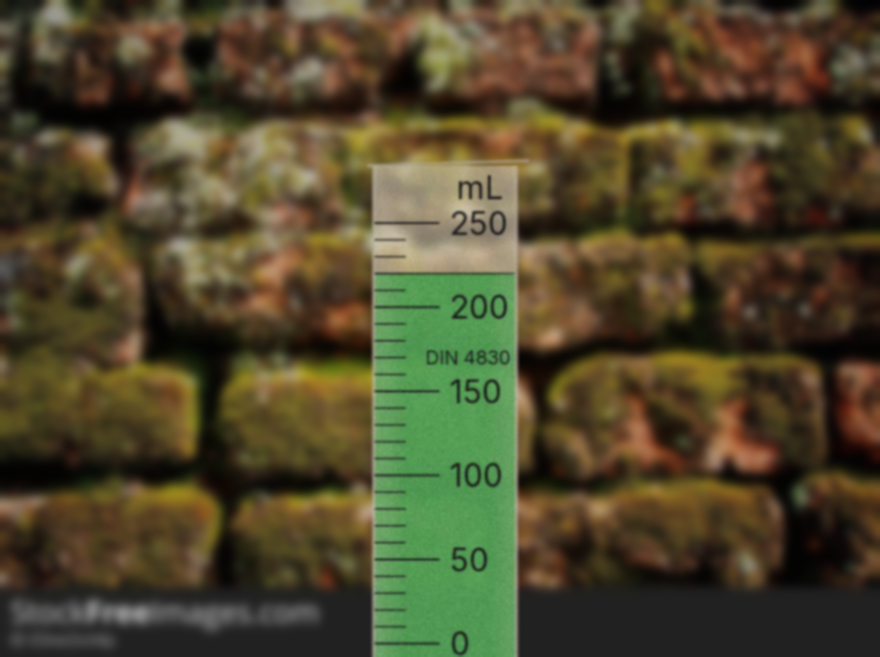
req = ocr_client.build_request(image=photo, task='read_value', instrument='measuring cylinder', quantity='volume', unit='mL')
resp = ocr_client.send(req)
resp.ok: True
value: 220 mL
